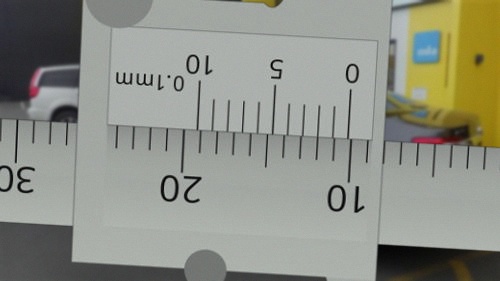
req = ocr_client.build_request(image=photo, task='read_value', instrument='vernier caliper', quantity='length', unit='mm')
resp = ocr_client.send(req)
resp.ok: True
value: 10.2 mm
